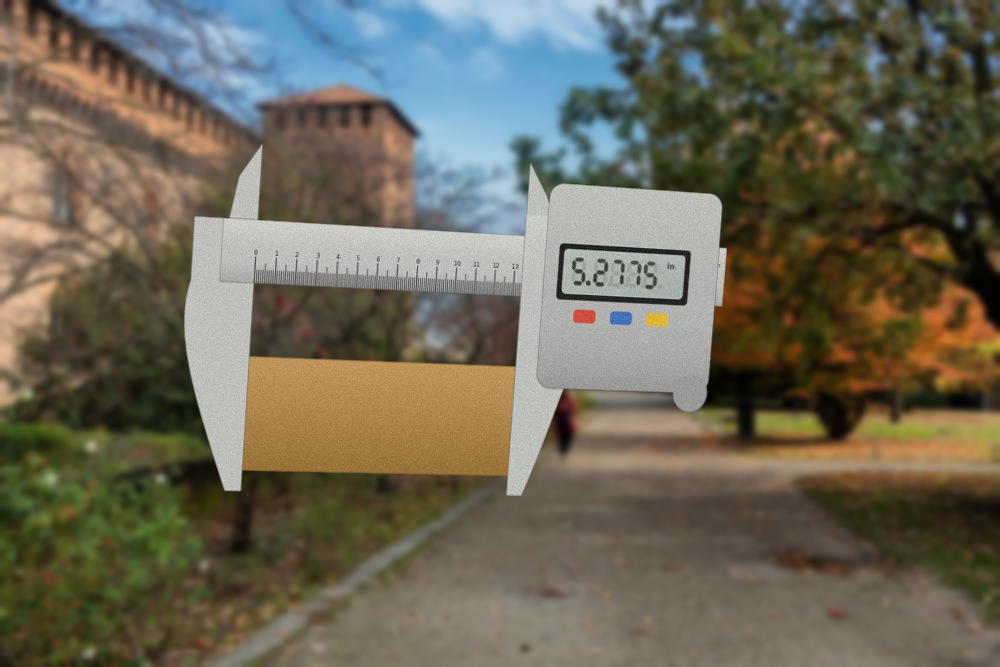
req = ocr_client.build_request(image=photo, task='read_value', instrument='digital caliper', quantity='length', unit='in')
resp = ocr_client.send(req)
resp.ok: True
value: 5.2775 in
